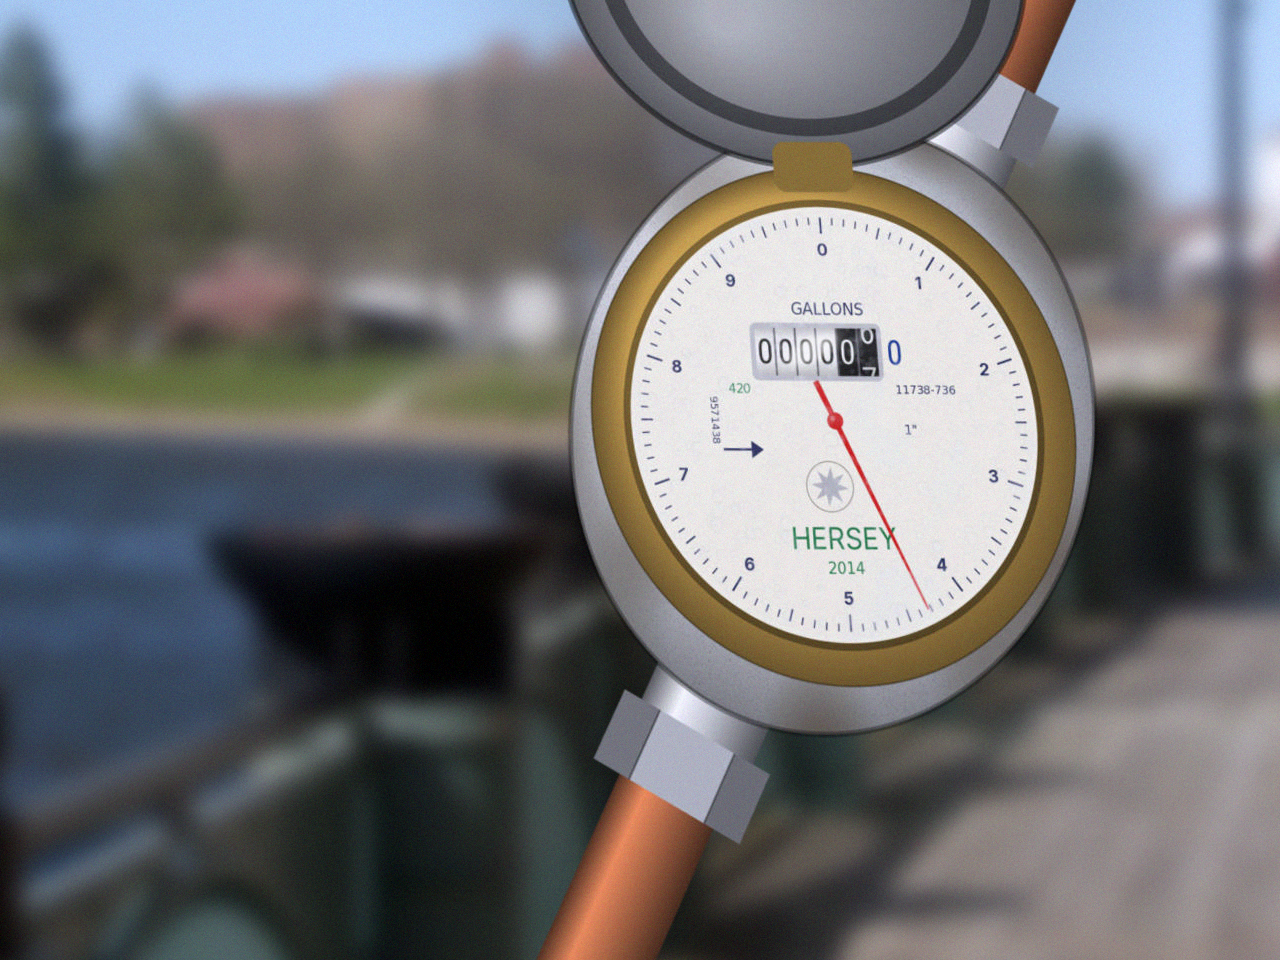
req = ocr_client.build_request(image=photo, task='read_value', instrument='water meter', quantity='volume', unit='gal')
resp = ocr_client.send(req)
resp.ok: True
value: 64.3 gal
